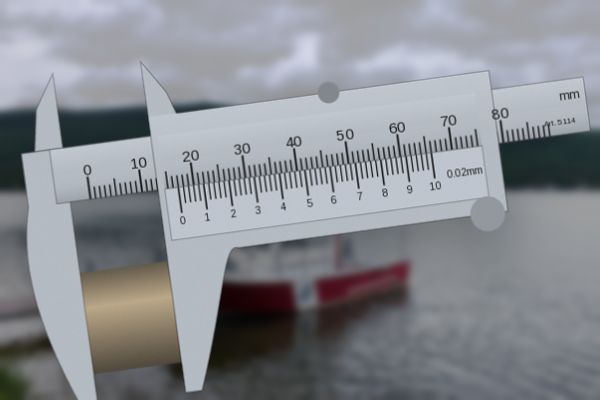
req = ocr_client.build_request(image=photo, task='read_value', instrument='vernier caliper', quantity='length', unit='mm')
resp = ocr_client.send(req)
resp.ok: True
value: 17.0 mm
